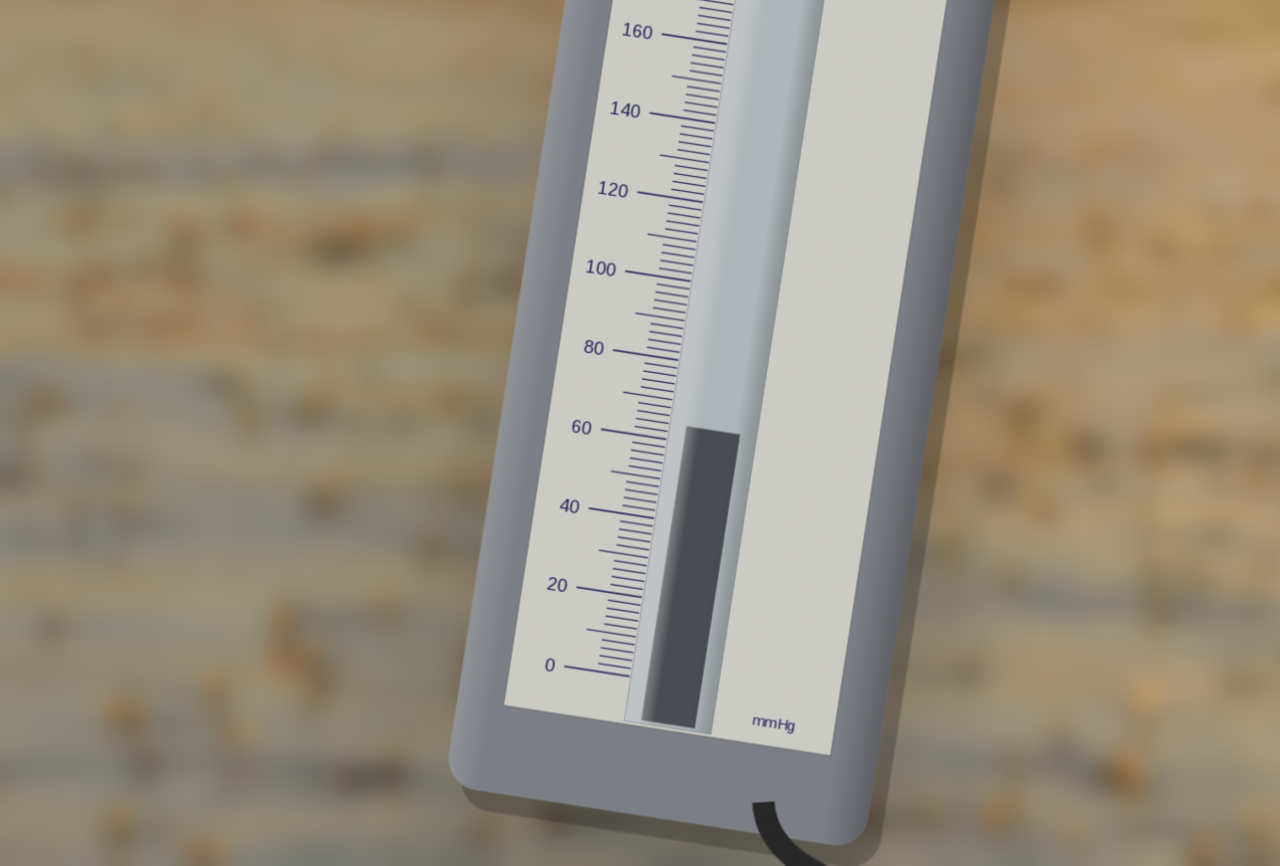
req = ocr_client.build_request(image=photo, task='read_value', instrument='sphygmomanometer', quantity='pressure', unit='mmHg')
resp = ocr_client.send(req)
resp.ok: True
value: 64 mmHg
